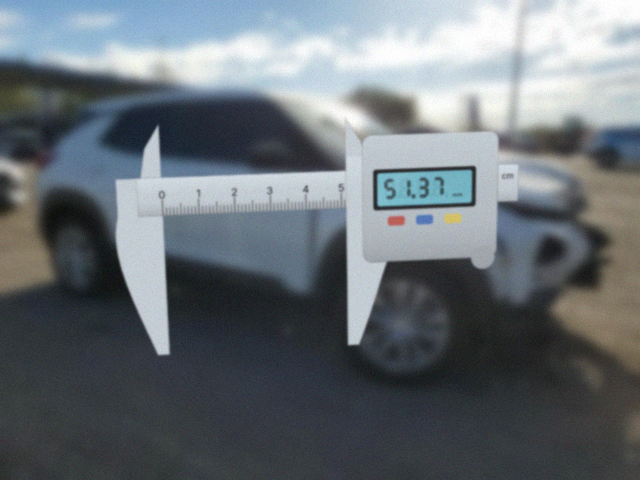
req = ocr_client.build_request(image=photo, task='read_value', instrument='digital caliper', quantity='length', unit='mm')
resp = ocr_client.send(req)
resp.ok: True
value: 51.37 mm
